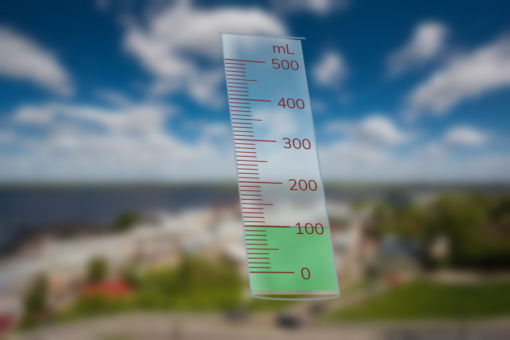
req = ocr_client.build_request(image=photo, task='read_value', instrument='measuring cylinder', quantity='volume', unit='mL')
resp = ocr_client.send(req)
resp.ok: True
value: 100 mL
